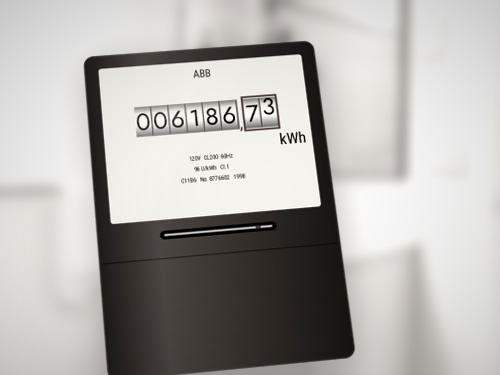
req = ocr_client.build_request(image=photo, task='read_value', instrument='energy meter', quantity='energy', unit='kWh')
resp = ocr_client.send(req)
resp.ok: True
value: 6186.73 kWh
